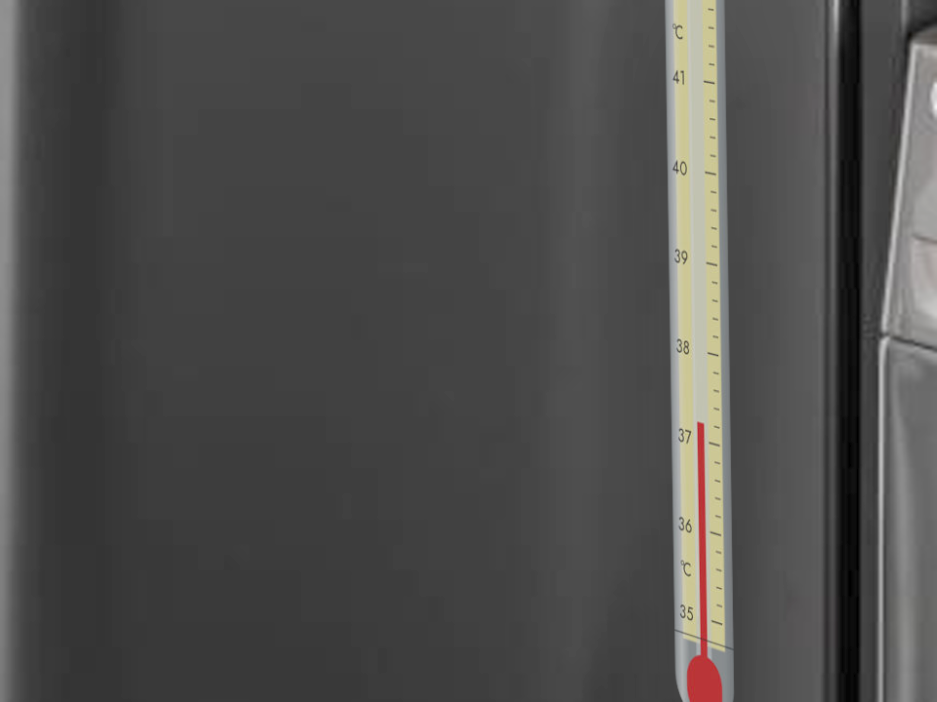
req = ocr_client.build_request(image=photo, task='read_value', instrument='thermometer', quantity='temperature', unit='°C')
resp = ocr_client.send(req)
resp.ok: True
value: 37.2 °C
